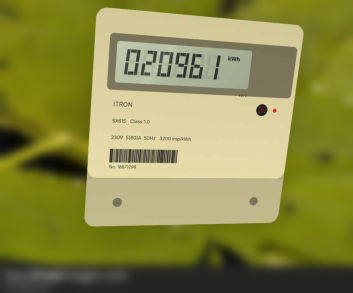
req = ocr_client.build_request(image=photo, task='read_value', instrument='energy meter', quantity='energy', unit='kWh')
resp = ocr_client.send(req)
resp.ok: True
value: 20961 kWh
